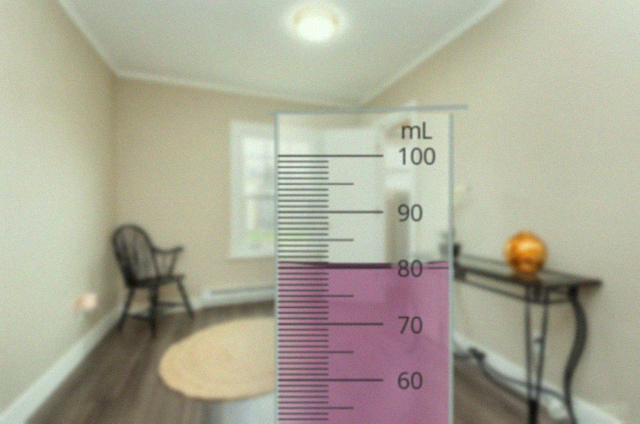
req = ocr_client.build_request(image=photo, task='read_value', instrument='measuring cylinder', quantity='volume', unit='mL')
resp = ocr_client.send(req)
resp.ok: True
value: 80 mL
